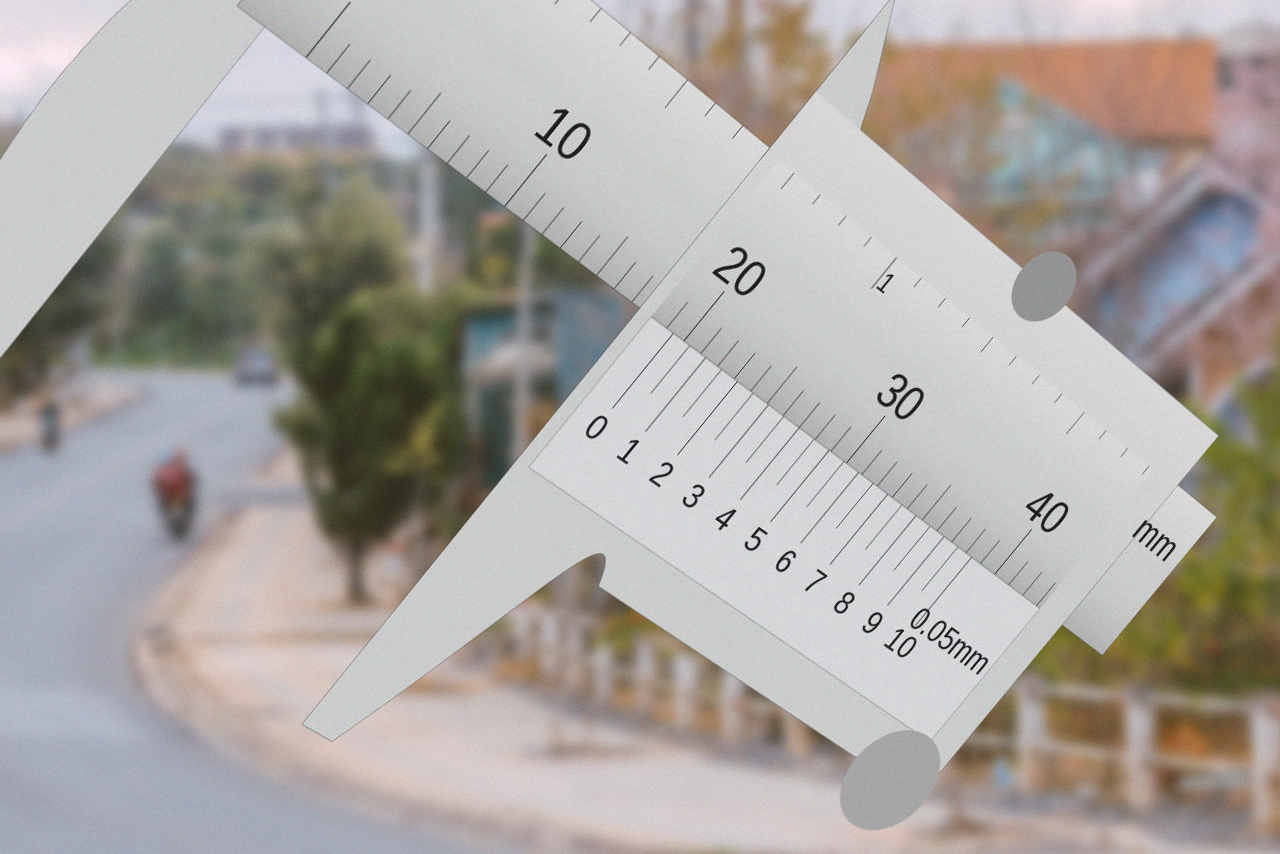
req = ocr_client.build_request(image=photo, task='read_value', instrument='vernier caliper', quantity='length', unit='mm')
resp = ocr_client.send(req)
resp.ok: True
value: 19.4 mm
